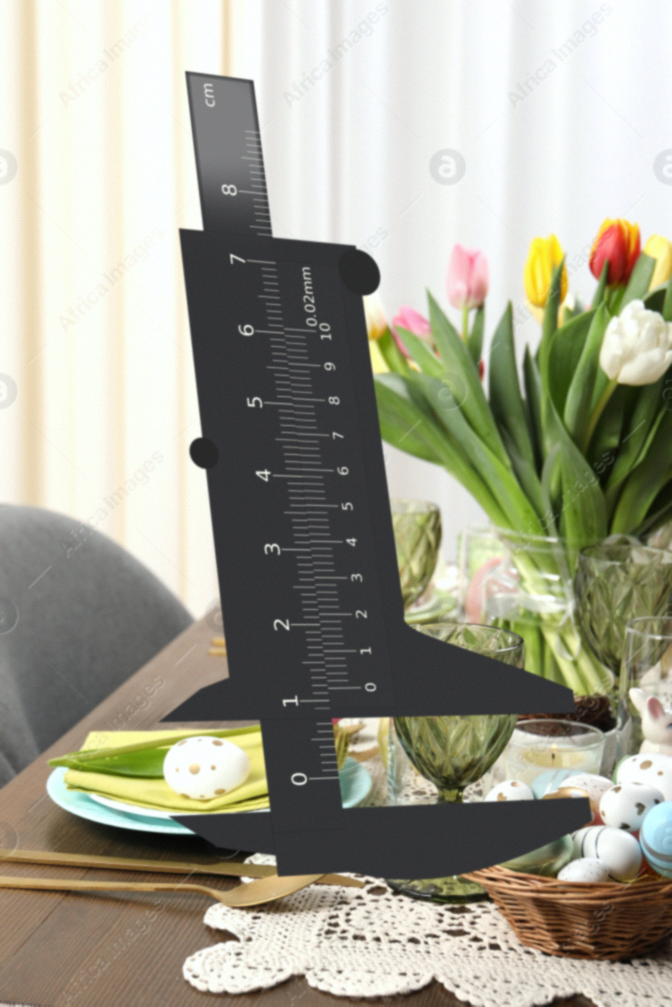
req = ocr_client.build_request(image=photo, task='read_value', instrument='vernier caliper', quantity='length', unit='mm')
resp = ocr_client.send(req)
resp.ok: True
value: 11.6 mm
